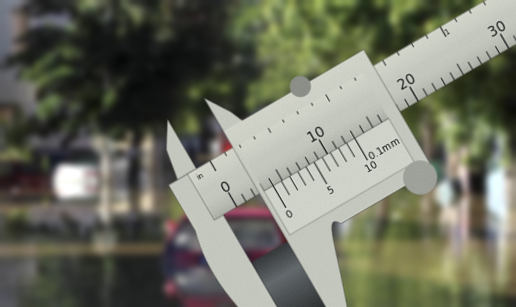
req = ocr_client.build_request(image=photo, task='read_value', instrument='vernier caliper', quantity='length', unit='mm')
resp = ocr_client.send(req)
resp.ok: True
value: 4.0 mm
